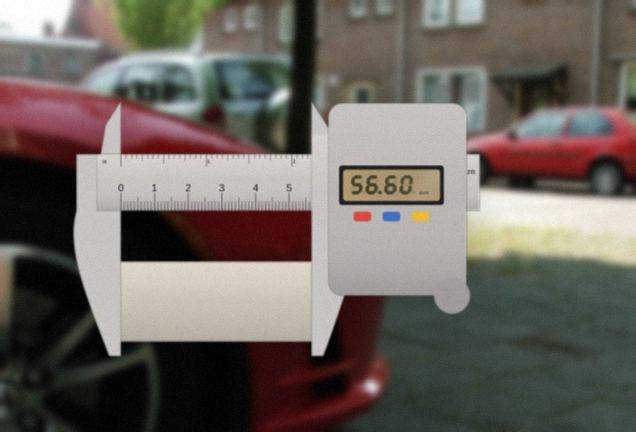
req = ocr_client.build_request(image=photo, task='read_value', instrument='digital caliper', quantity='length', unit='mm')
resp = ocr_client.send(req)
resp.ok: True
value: 56.60 mm
